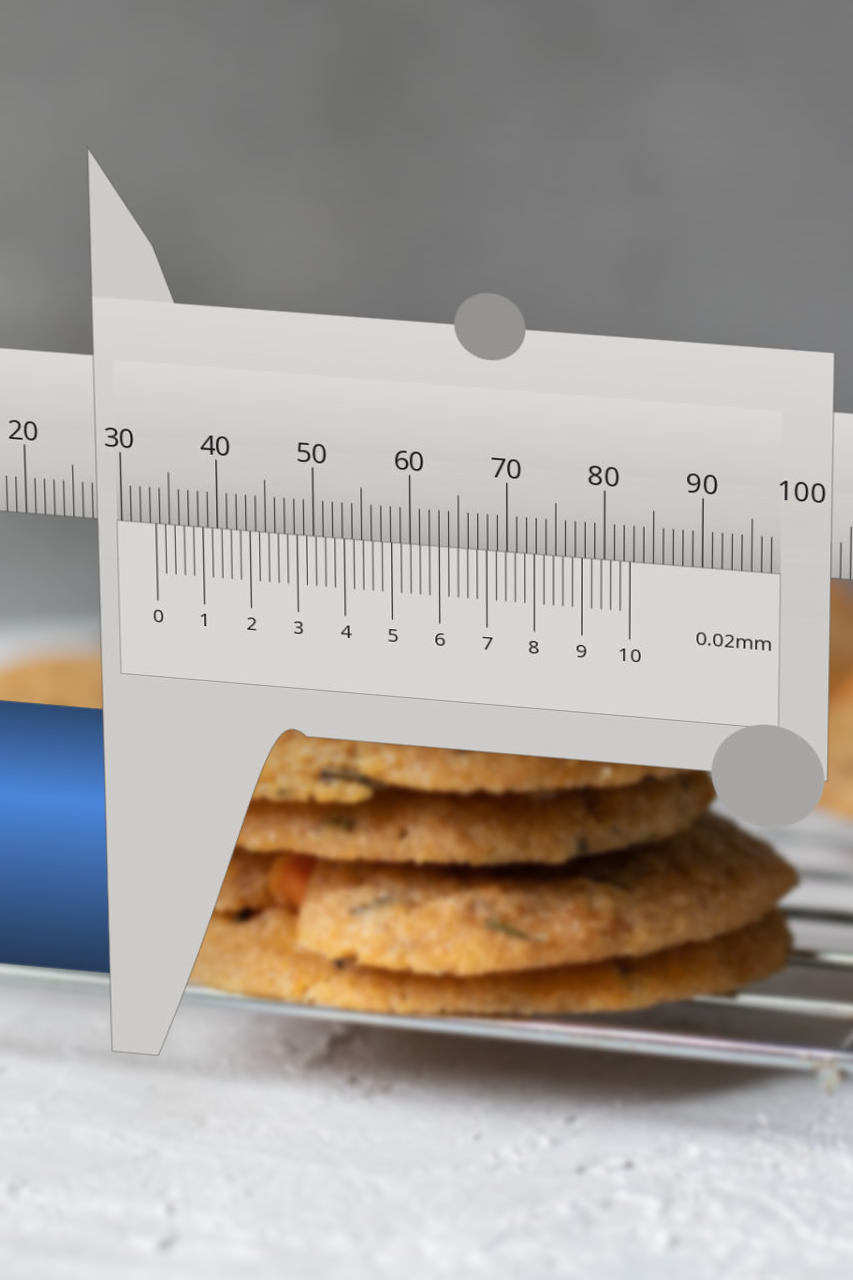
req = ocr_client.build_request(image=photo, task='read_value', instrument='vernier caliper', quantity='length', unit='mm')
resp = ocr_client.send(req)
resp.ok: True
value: 33.6 mm
